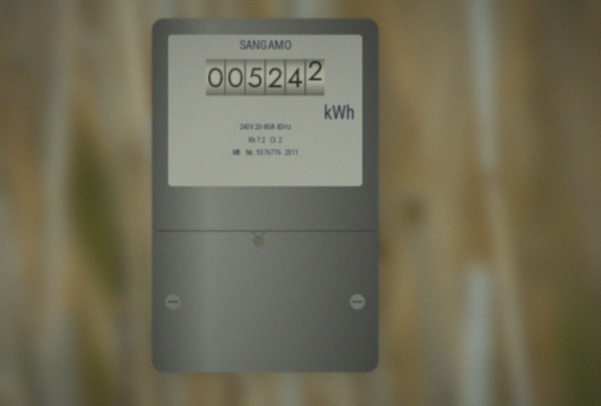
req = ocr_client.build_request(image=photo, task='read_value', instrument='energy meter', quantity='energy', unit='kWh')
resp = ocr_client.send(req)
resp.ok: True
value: 5242 kWh
